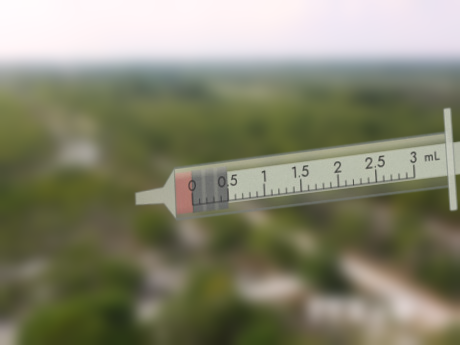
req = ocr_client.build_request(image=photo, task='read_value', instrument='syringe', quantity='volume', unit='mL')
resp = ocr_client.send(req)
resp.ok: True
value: 0 mL
